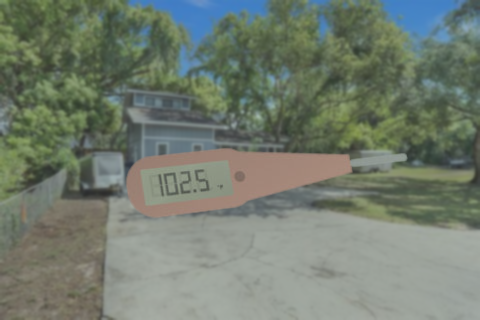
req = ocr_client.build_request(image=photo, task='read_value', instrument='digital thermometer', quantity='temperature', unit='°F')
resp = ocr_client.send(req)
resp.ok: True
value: 102.5 °F
